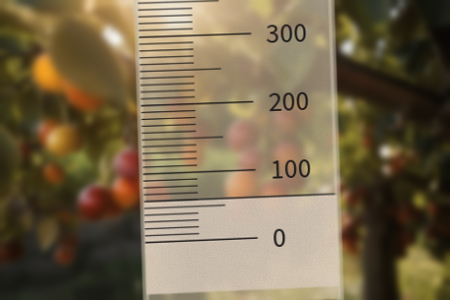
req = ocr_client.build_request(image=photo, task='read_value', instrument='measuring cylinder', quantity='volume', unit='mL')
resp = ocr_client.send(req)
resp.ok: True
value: 60 mL
